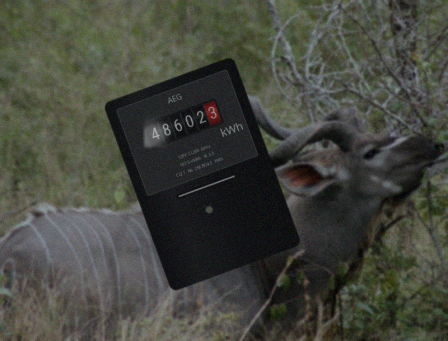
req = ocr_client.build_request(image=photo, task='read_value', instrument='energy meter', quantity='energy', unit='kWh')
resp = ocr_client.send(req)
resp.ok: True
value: 48602.3 kWh
